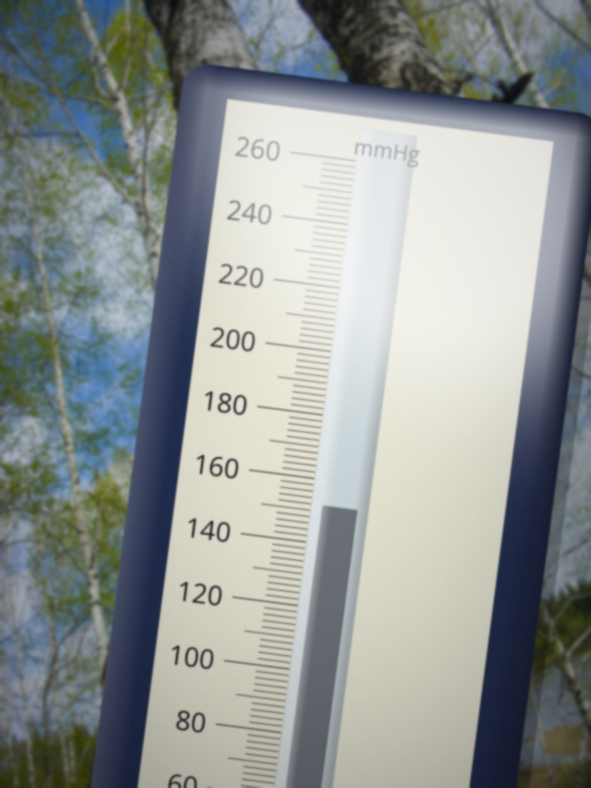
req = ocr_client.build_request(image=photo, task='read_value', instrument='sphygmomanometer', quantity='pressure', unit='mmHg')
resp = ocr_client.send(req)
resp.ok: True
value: 152 mmHg
